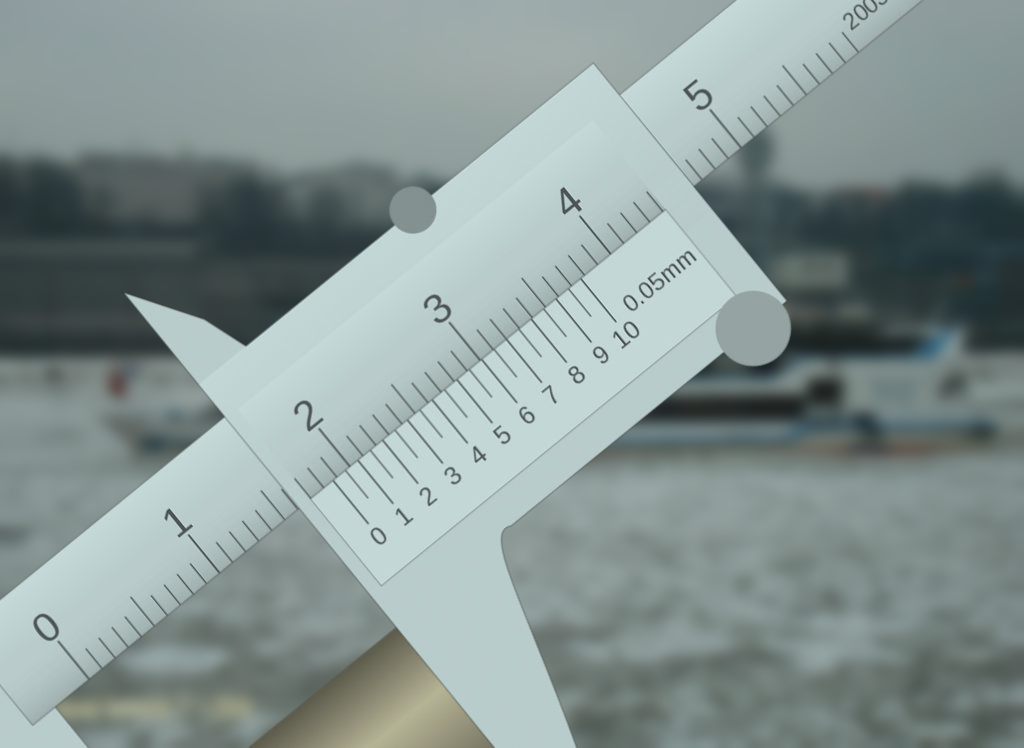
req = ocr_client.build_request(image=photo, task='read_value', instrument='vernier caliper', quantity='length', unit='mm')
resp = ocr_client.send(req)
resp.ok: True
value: 18.7 mm
